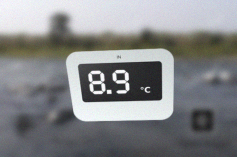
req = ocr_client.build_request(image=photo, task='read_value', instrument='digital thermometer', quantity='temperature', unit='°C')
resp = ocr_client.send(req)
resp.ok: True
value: 8.9 °C
